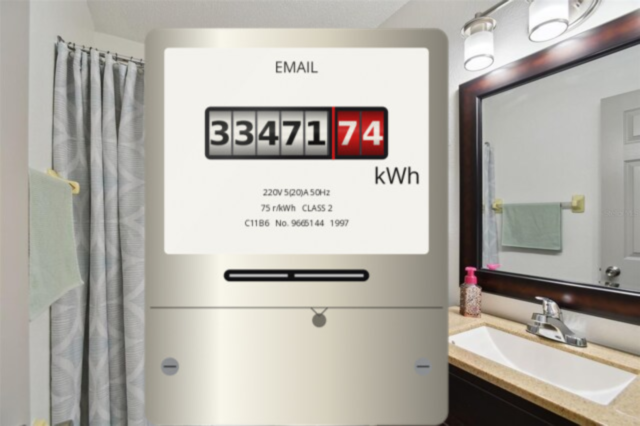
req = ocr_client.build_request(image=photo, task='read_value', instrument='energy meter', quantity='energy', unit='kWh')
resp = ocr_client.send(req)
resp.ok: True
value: 33471.74 kWh
